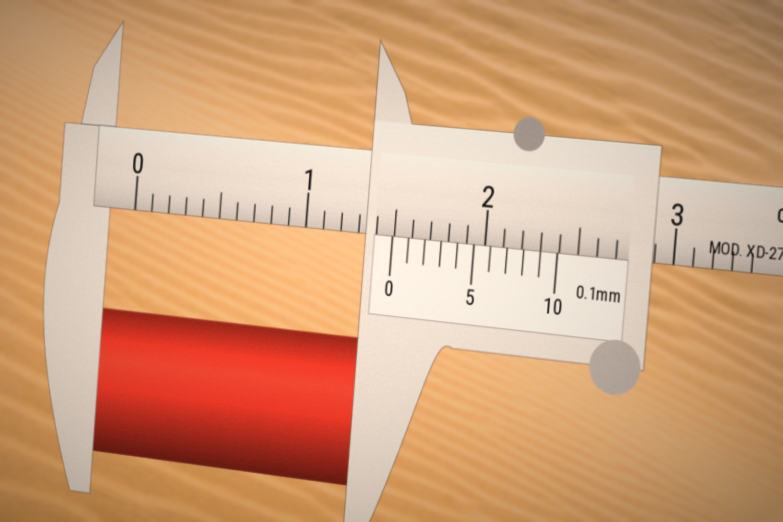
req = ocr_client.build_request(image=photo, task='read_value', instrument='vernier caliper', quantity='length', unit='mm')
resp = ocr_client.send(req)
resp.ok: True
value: 14.9 mm
